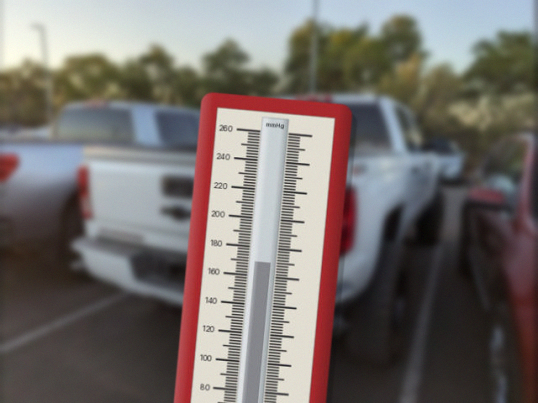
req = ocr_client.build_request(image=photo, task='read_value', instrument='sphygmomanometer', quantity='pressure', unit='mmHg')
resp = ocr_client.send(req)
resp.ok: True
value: 170 mmHg
